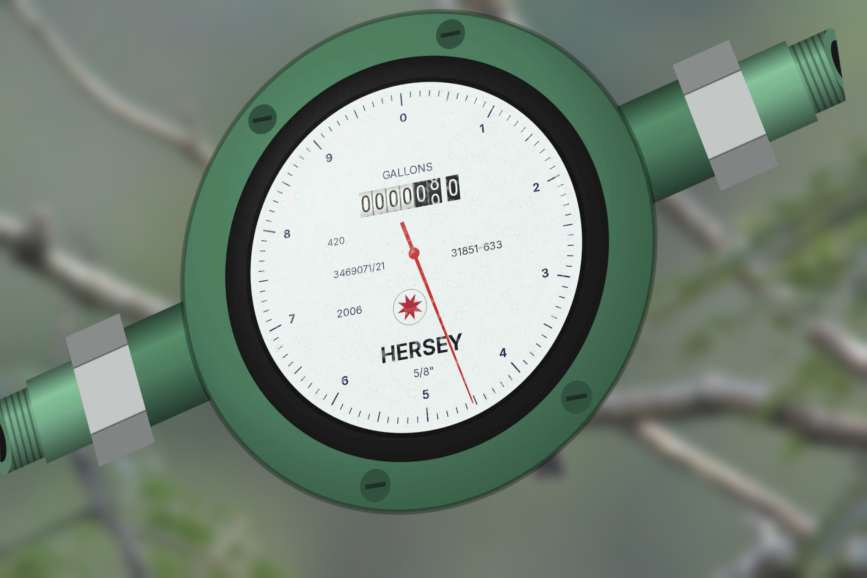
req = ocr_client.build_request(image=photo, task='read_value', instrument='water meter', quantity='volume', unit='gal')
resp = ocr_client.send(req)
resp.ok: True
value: 84.5 gal
